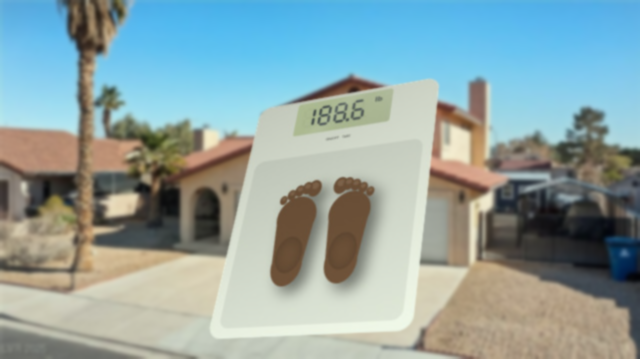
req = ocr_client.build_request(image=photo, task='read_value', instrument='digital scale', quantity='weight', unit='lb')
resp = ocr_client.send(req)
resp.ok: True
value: 188.6 lb
